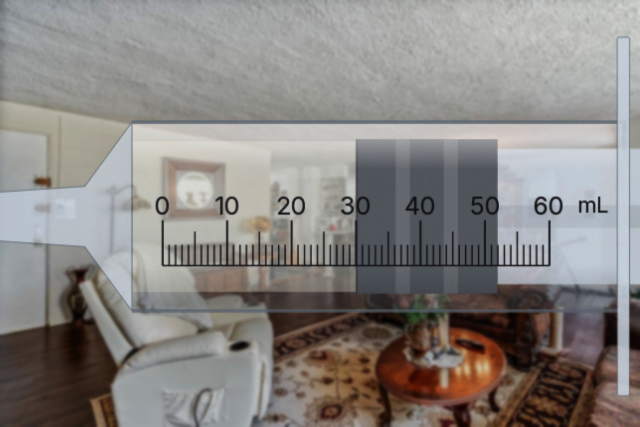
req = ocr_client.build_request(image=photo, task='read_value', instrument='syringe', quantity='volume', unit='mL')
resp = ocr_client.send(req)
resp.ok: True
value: 30 mL
